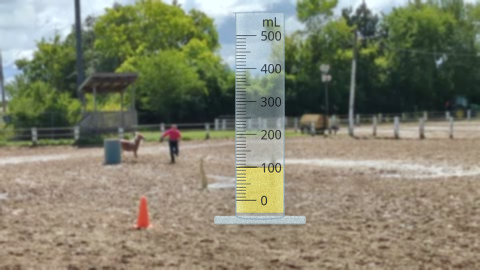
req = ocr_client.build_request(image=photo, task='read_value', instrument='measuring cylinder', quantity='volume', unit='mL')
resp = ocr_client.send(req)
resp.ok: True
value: 100 mL
